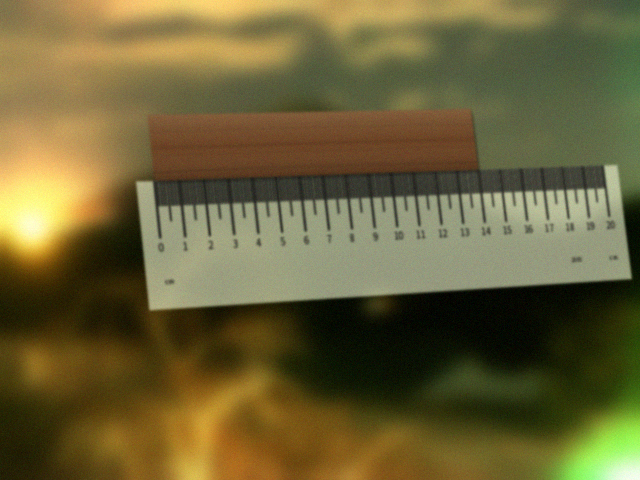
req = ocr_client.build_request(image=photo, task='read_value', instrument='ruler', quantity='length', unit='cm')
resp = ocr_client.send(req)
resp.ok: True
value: 14 cm
